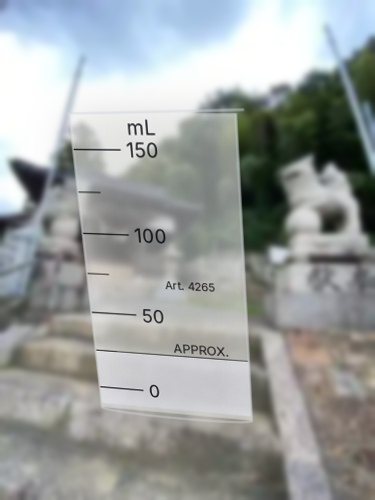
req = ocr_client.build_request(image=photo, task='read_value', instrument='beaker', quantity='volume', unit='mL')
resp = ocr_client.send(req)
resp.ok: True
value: 25 mL
